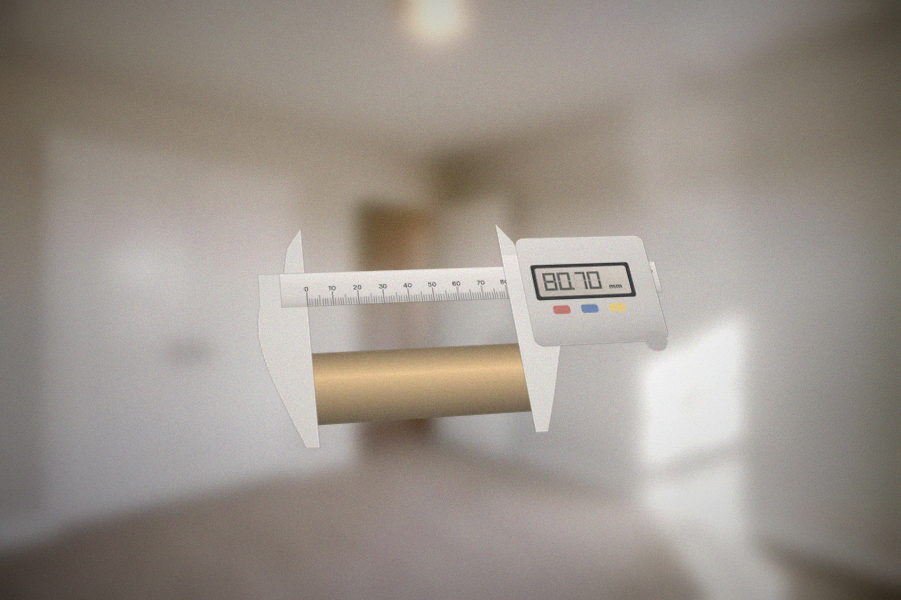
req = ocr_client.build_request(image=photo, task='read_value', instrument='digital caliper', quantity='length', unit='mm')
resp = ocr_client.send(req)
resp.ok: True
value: 80.70 mm
